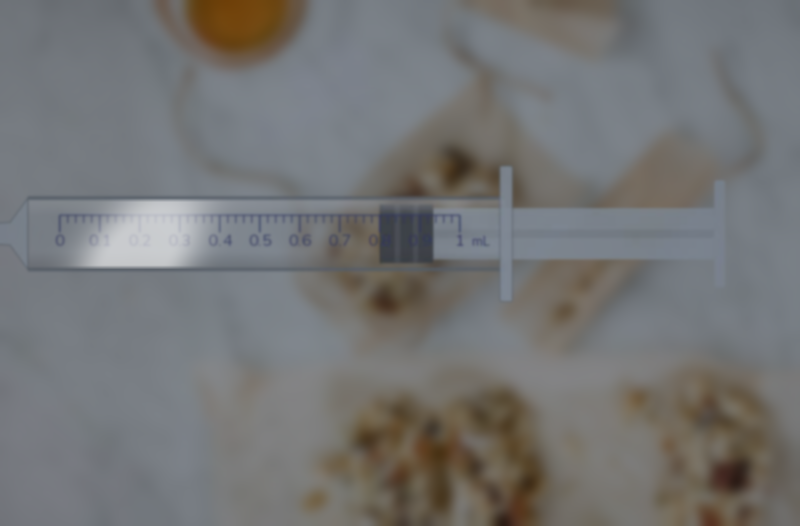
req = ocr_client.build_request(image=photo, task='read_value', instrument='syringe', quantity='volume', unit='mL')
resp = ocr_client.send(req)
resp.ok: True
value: 0.8 mL
